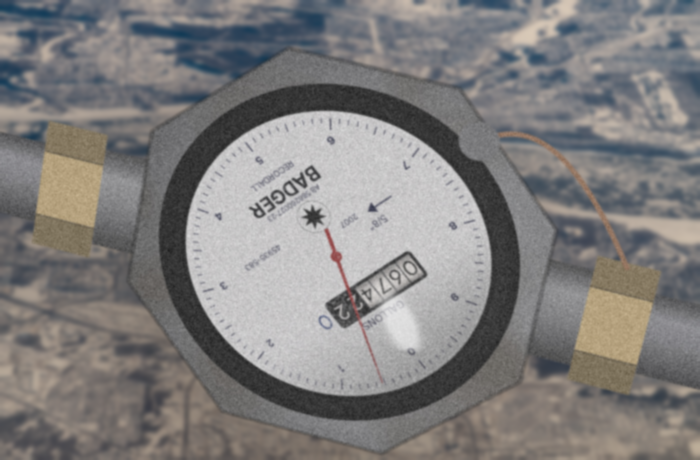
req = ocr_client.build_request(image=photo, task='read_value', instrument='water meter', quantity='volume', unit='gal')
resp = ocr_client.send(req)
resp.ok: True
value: 674220.5 gal
